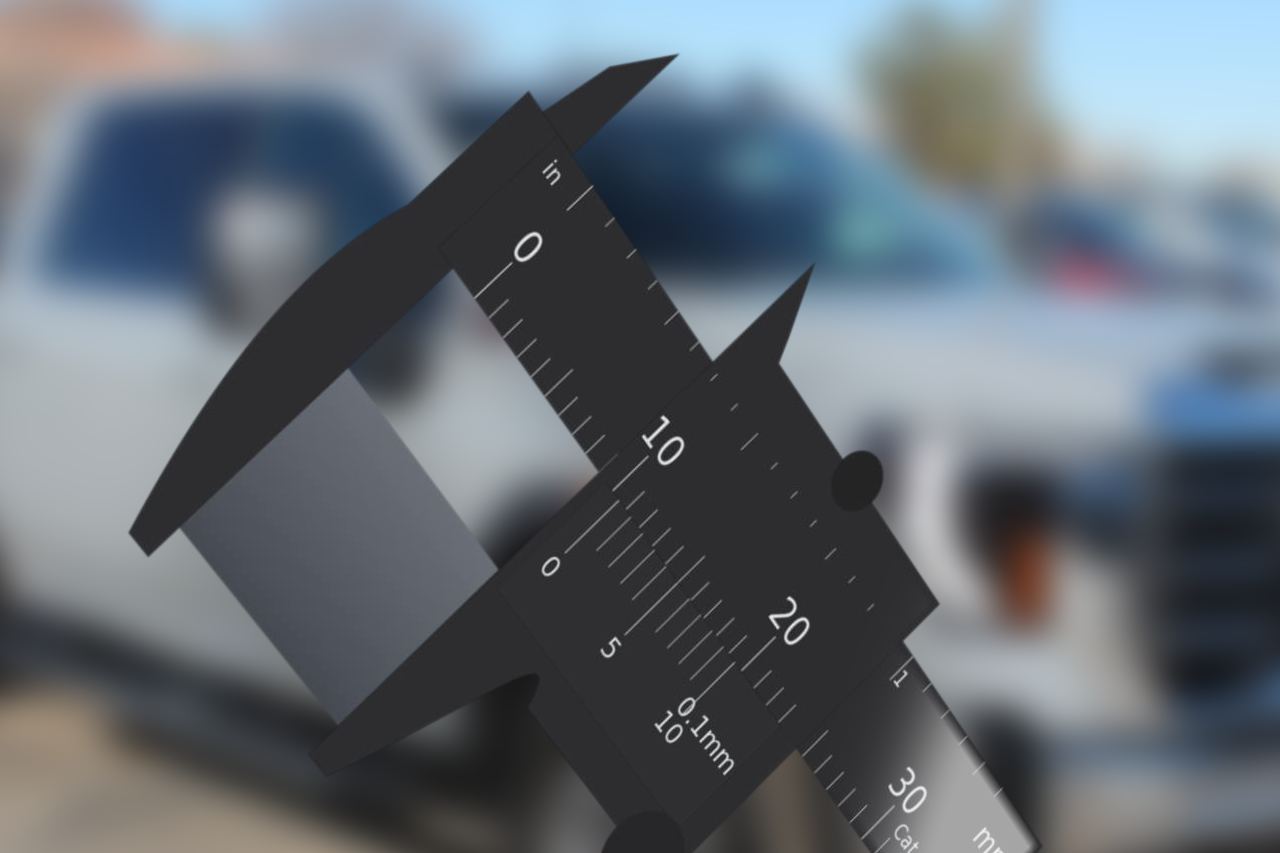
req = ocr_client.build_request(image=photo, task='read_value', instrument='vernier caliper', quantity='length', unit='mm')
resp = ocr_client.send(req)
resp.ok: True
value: 10.5 mm
